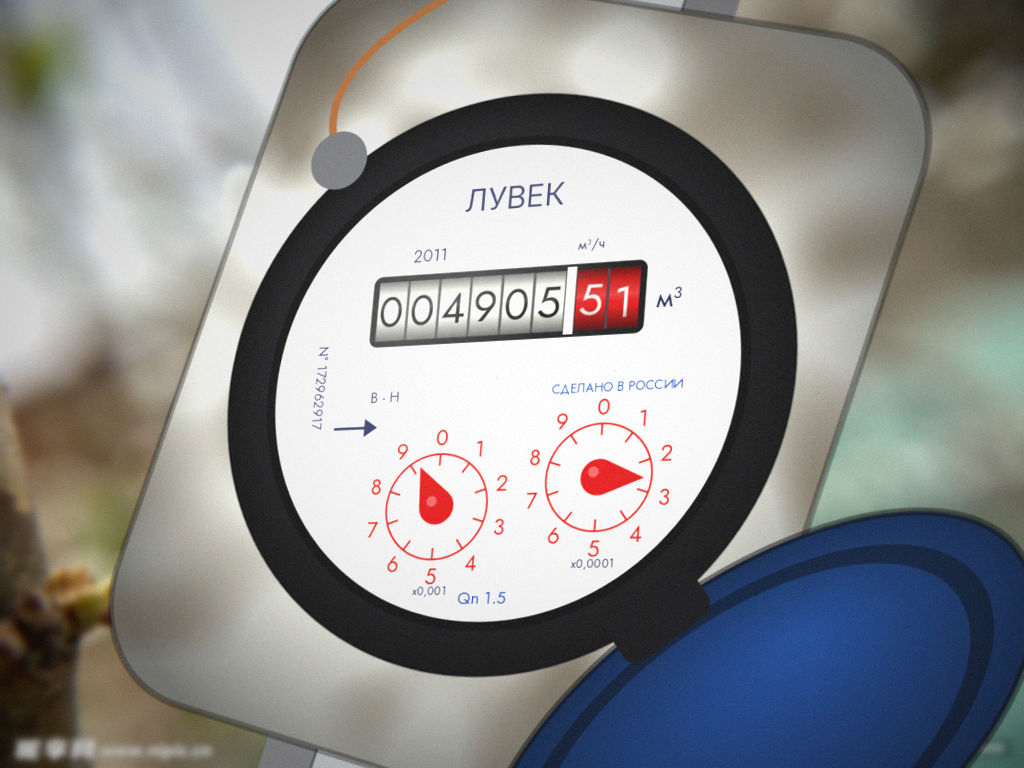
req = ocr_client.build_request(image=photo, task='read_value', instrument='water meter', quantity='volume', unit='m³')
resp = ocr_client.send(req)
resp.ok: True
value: 4905.5092 m³
